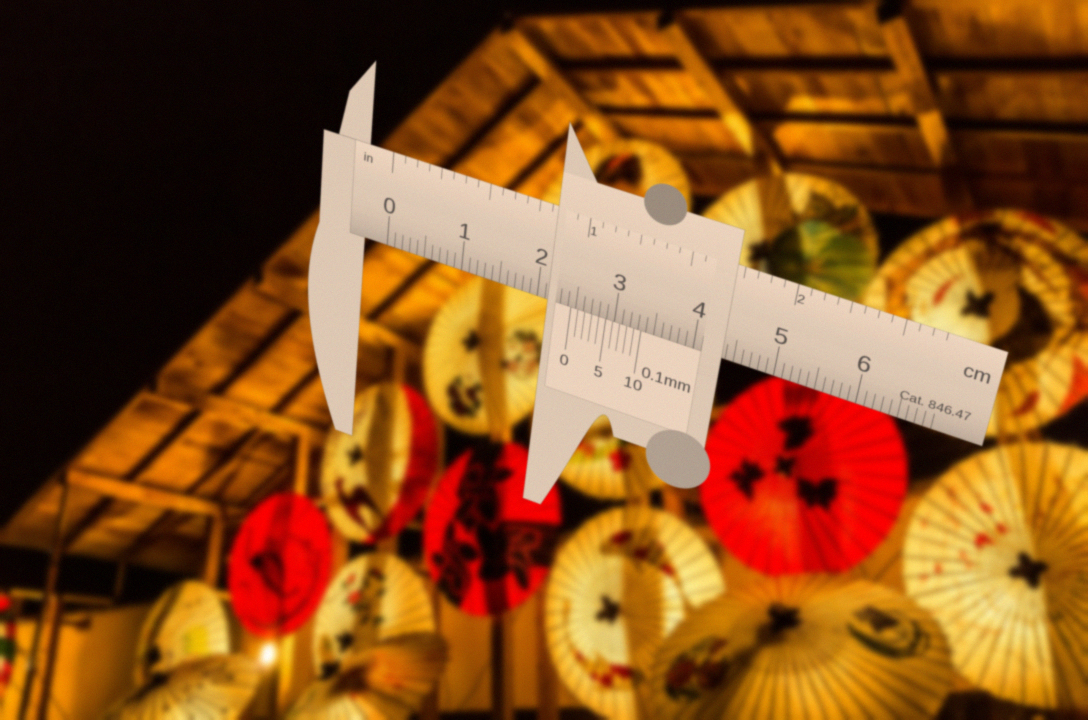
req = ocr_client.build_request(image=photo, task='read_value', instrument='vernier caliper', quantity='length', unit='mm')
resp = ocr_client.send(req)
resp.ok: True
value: 24.4 mm
